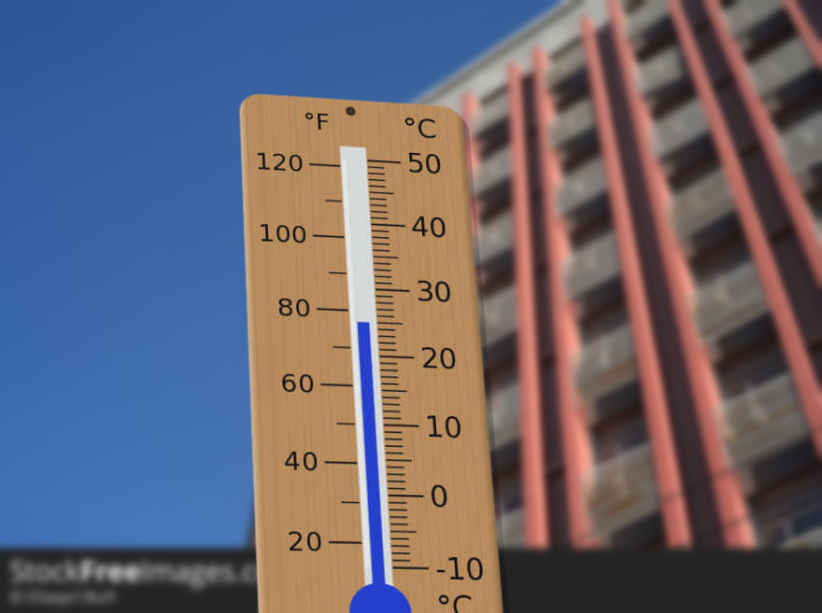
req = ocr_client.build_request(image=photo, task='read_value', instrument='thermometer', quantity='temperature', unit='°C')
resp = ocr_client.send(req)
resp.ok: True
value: 25 °C
